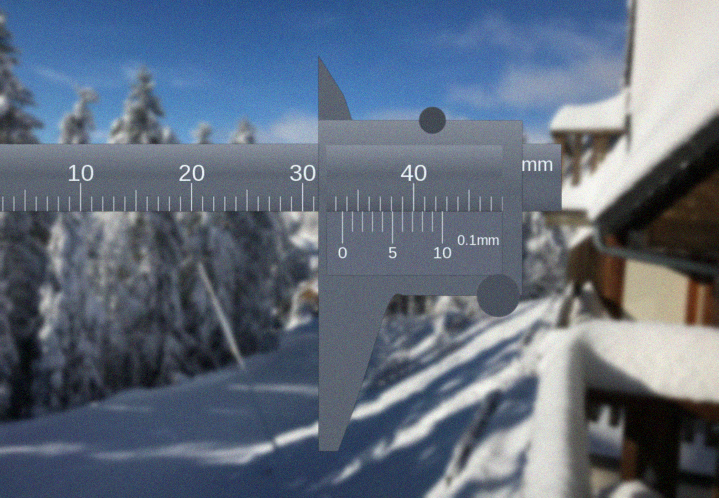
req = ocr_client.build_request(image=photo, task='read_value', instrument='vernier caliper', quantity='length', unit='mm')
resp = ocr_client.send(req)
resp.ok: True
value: 33.6 mm
